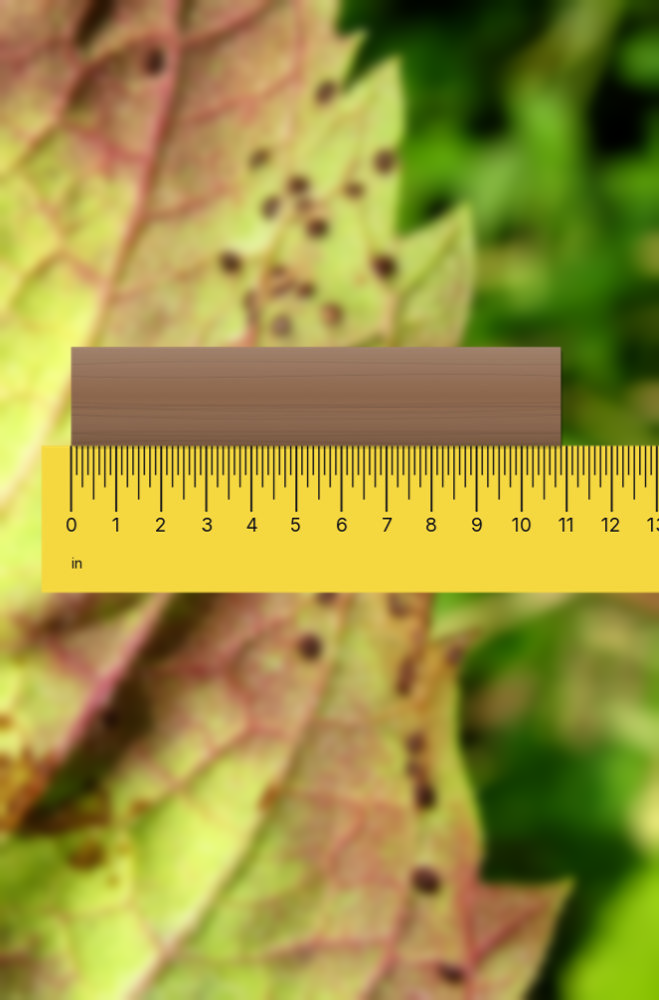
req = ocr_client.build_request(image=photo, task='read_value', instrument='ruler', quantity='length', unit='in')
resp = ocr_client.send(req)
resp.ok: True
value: 10.875 in
